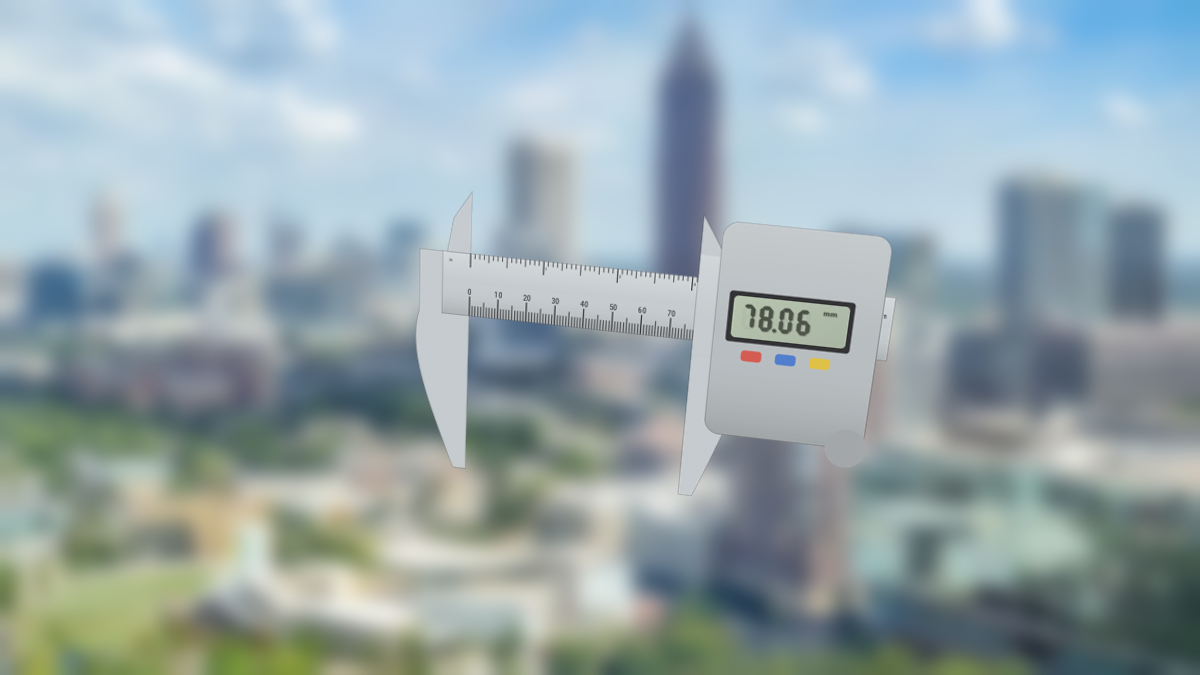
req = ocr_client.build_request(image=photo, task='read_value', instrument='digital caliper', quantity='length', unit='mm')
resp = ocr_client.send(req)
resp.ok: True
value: 78.06 mm
